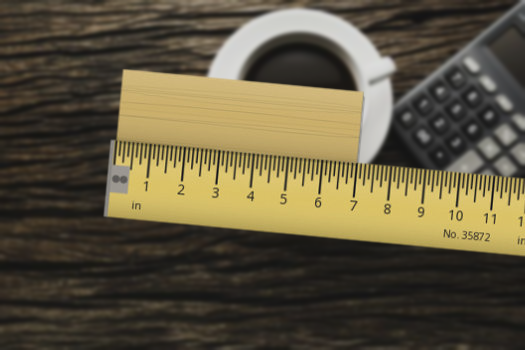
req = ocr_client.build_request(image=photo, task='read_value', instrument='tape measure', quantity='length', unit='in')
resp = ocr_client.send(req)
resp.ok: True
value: 7 in
